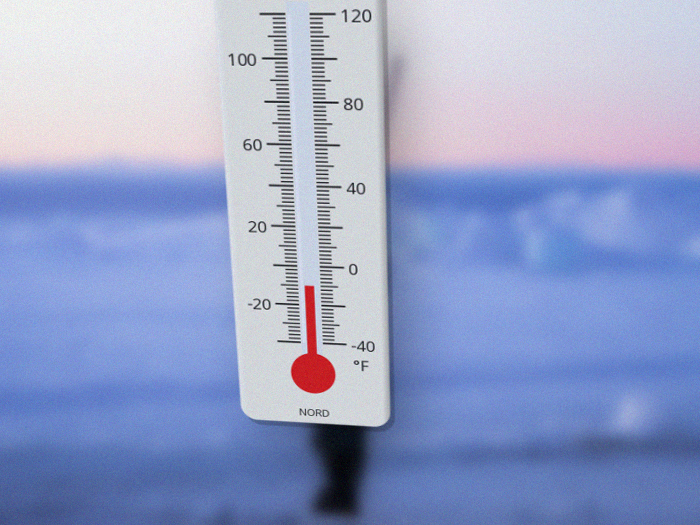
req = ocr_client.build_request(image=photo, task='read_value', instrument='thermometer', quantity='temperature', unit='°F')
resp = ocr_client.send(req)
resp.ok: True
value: -10 °F
